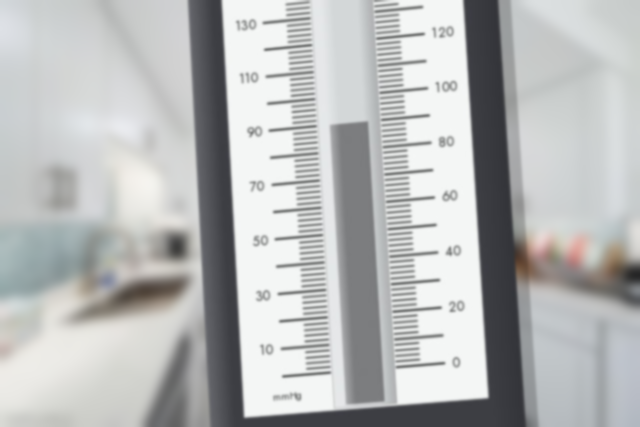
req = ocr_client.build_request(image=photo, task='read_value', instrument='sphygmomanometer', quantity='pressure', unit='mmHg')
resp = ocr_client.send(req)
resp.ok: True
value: 90 mmHg
